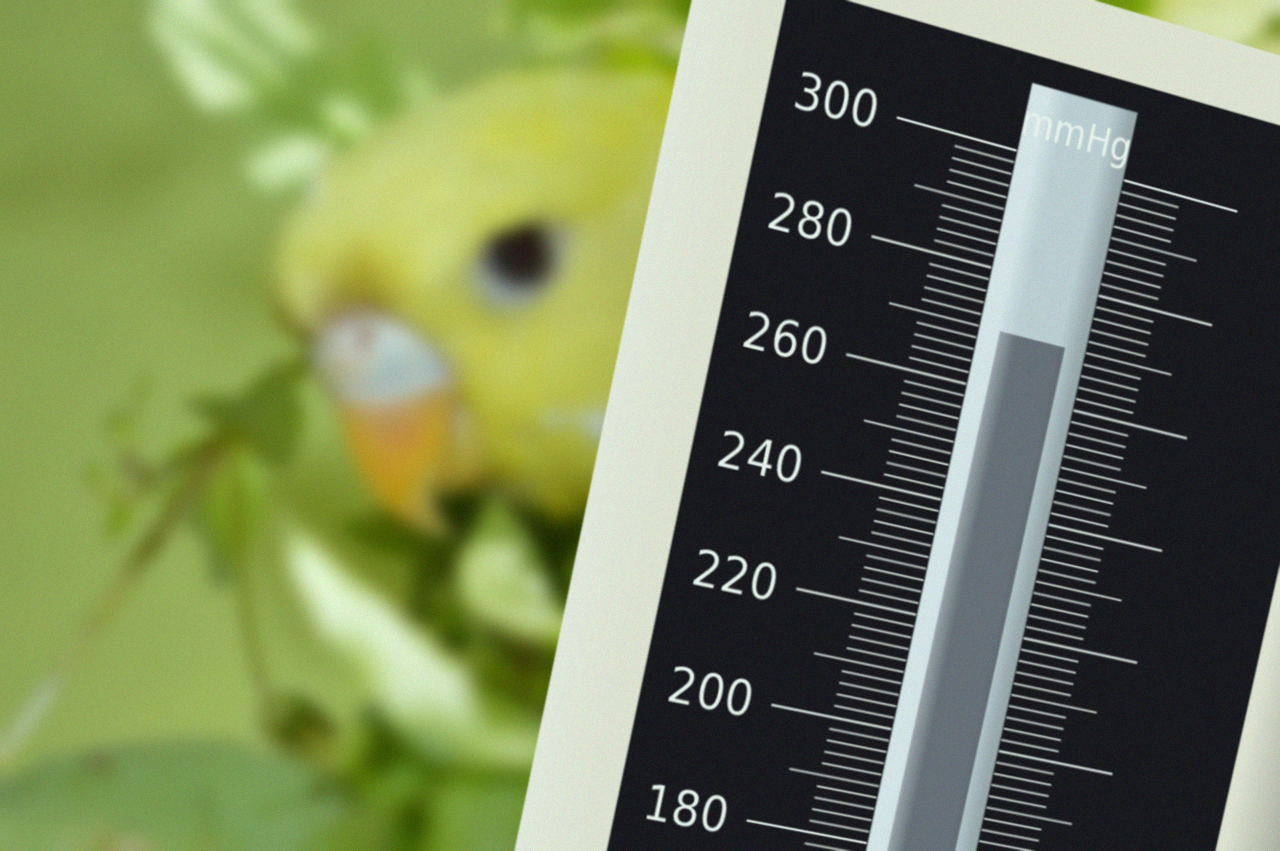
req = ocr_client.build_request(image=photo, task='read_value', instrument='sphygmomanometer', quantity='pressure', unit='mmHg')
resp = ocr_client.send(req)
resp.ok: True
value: 270 mmHg
